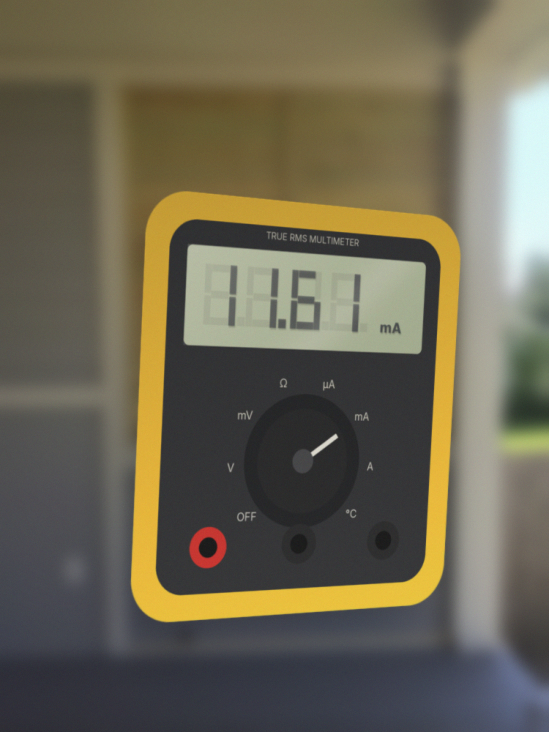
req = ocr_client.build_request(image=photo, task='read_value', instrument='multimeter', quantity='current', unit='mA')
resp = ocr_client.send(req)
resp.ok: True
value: 11.61 mA
